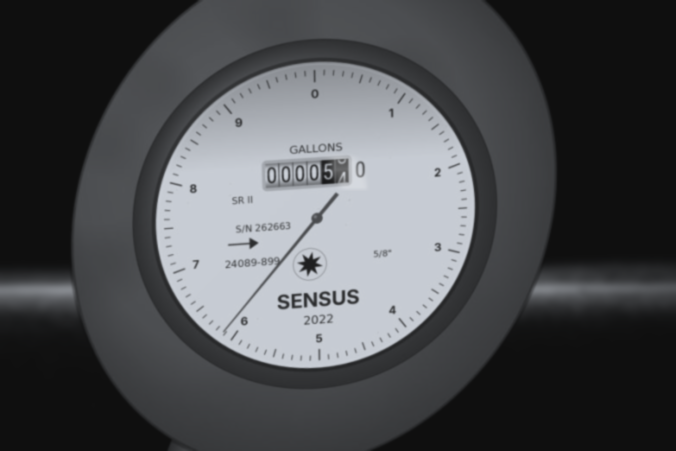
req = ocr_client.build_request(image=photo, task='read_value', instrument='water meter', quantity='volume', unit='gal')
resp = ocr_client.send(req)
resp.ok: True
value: 536.1 gal
